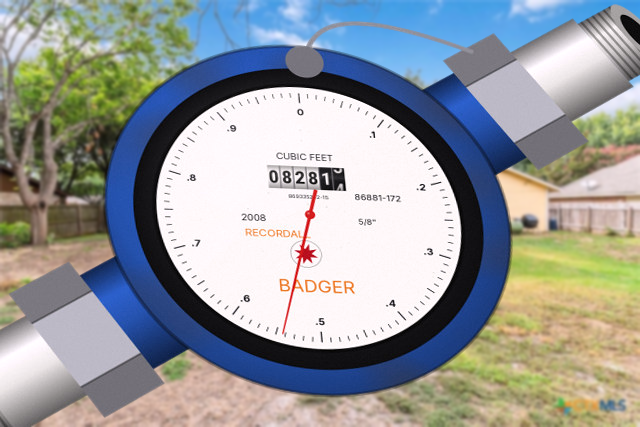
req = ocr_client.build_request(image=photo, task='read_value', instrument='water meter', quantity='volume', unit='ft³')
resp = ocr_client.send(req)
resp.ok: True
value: 82813.54 ft³
